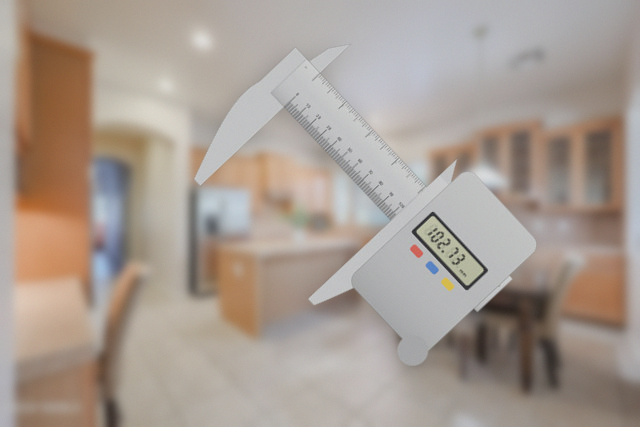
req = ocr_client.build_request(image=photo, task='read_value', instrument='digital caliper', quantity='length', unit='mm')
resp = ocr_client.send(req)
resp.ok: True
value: 102.73 mm
